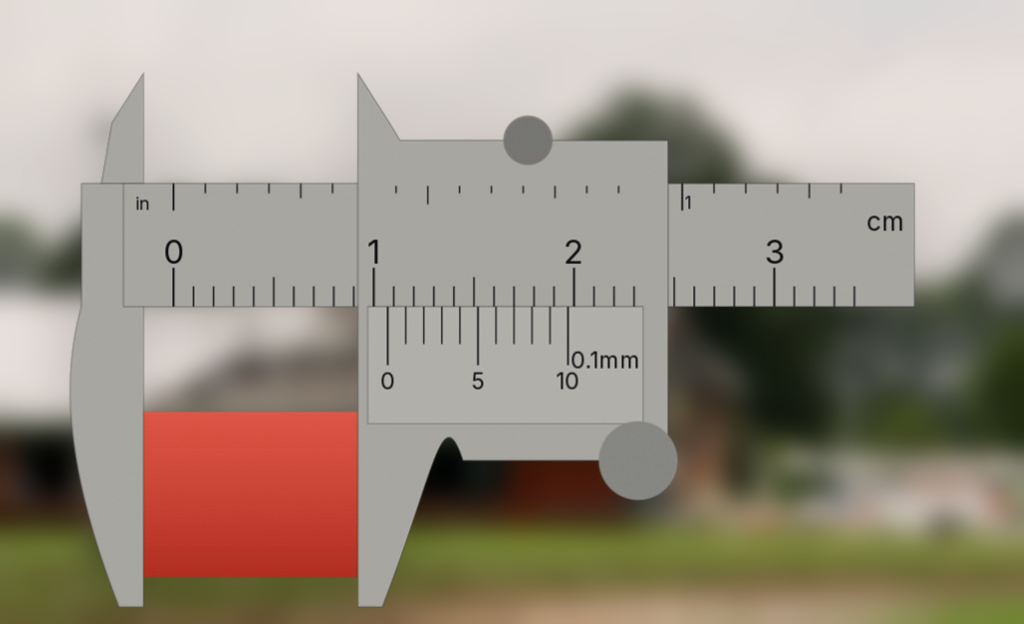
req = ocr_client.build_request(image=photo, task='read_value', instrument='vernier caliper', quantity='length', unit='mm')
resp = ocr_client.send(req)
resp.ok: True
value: 10.7 mm
